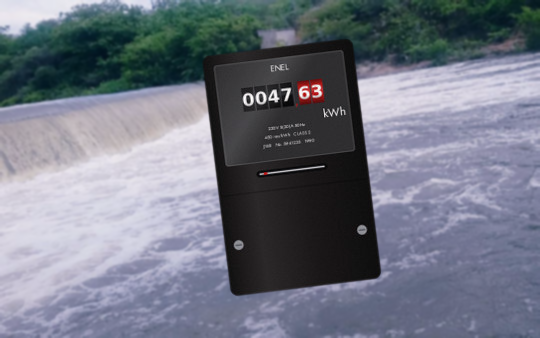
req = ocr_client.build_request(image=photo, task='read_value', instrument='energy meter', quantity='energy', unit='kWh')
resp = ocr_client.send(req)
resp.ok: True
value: 47.63 kWh
